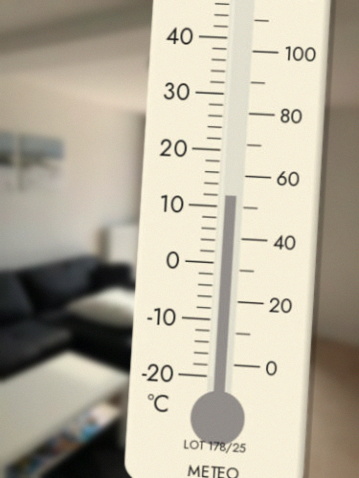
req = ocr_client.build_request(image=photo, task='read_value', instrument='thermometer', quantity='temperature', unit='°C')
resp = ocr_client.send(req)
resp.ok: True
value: 12 °C
